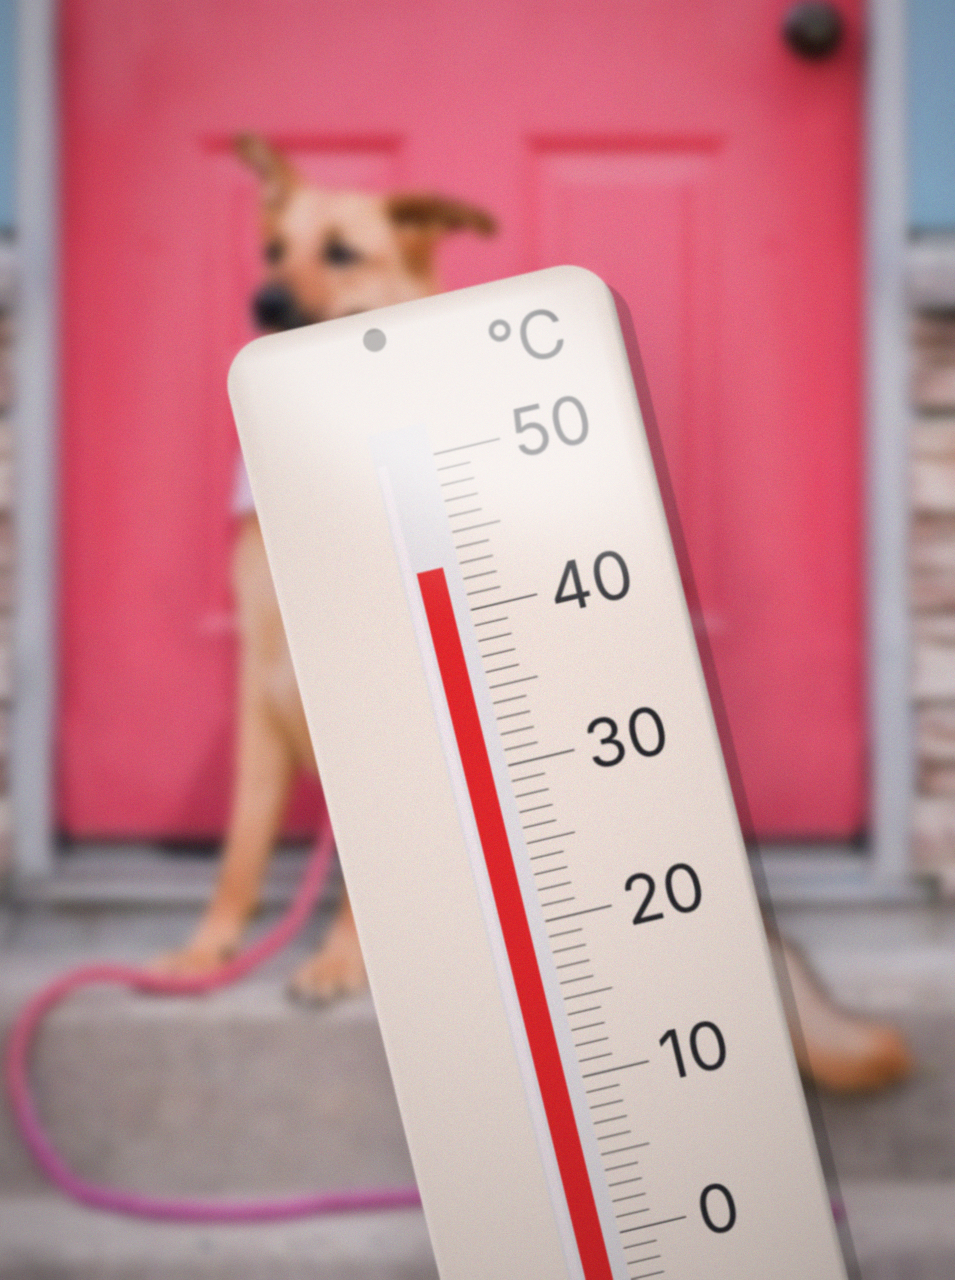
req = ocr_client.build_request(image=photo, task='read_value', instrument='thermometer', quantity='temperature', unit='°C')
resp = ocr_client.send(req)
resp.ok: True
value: 43 °C
